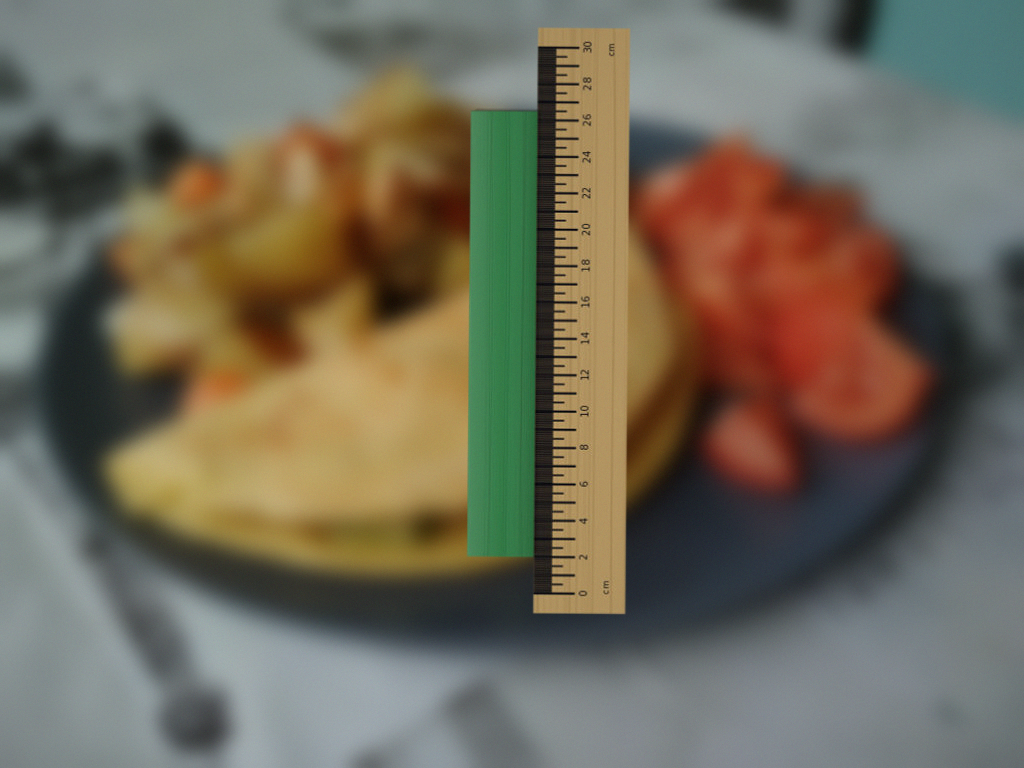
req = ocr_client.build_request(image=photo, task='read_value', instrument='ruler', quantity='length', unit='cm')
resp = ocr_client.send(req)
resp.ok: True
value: 24.5 cm
